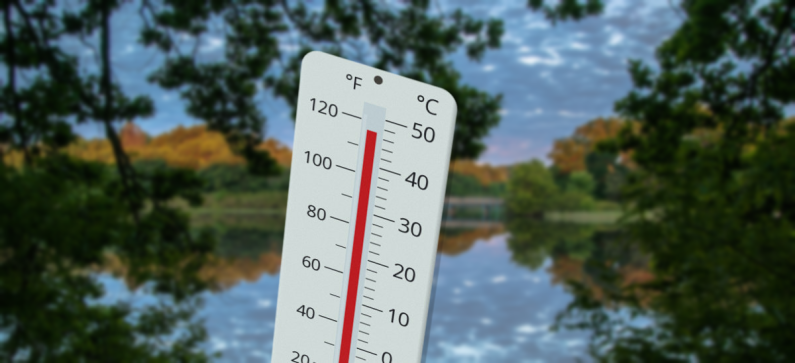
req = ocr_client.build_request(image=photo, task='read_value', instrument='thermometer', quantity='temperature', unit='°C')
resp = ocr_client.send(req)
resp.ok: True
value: 47 °C
